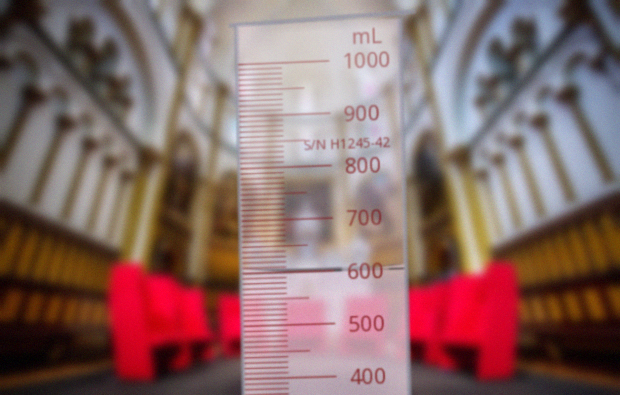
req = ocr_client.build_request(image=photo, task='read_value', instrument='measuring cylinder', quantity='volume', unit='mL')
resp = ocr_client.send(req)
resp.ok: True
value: 600 mL
